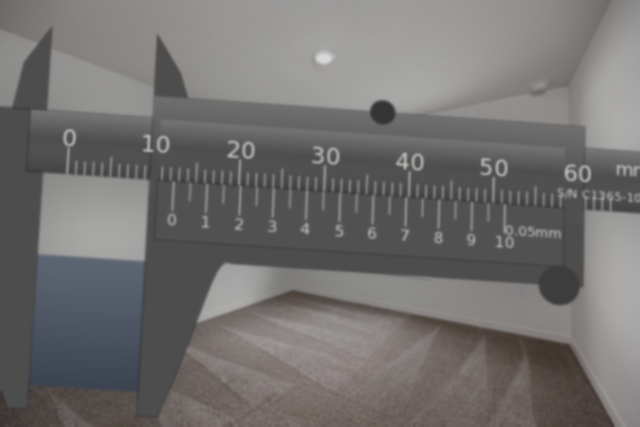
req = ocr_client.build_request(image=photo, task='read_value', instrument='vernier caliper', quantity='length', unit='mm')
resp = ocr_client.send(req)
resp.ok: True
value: 12.4 mm
